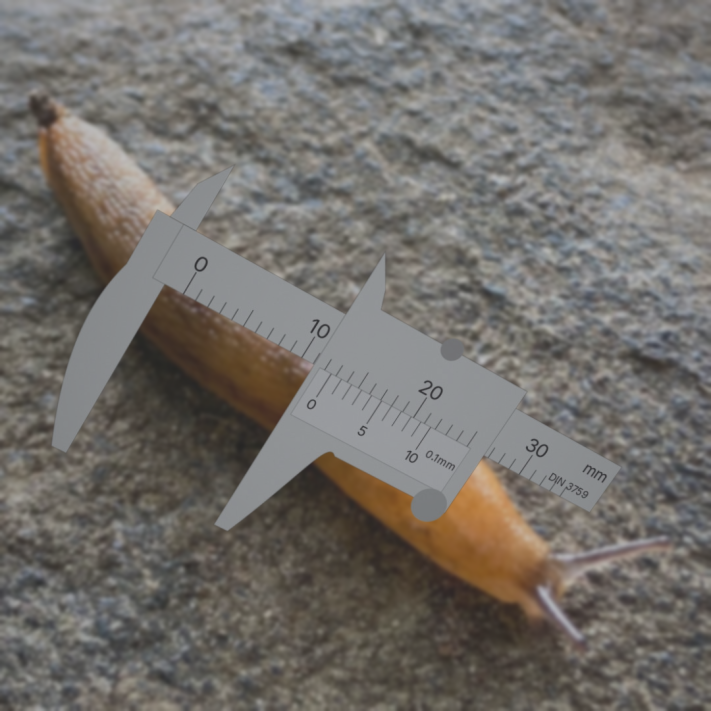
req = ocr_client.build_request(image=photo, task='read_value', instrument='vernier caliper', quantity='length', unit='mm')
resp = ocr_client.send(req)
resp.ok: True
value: 12.6 mm
